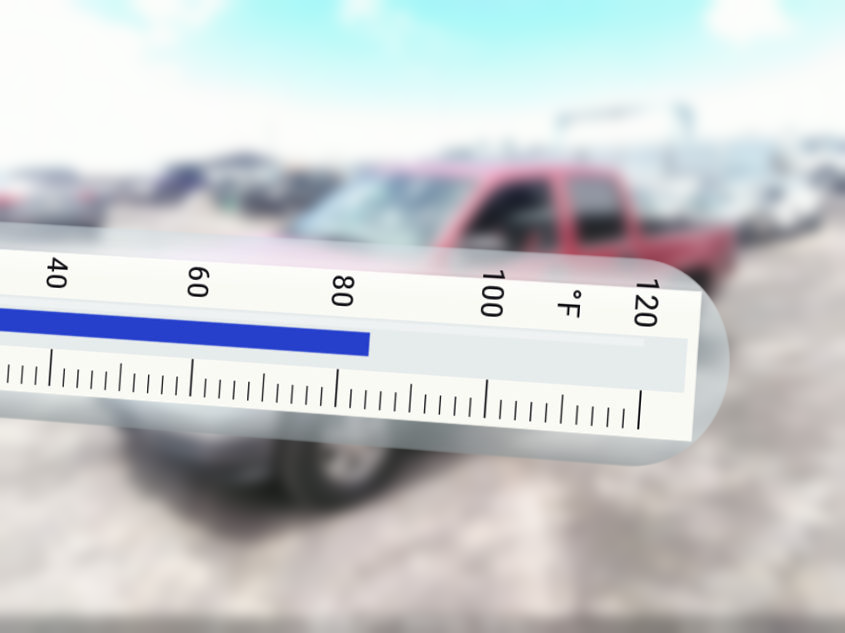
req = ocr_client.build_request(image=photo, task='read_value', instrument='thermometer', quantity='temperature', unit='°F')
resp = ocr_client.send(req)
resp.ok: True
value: 84 °F
